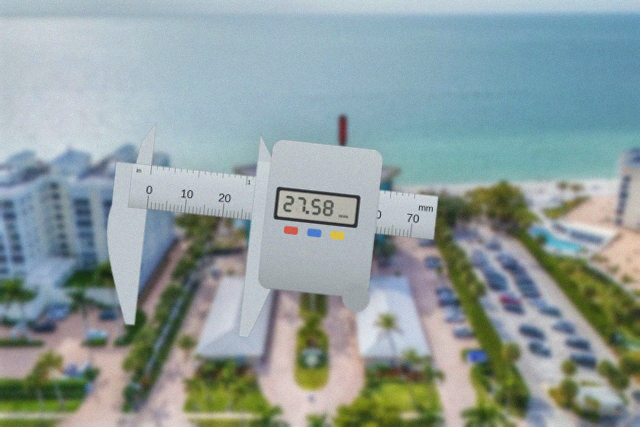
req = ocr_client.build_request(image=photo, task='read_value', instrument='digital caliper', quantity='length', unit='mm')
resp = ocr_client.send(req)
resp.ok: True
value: 27.58 mm
